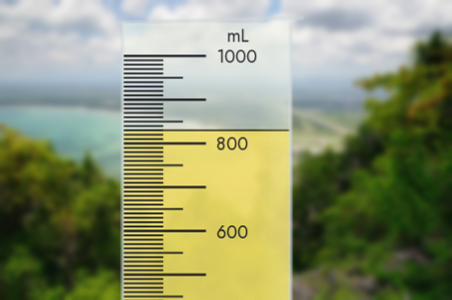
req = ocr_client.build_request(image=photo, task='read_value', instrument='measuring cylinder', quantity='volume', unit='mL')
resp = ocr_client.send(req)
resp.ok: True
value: 830 mL
